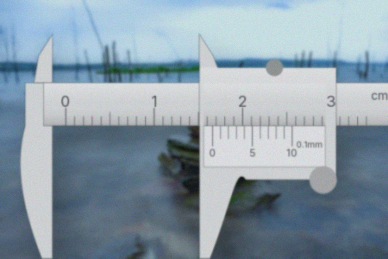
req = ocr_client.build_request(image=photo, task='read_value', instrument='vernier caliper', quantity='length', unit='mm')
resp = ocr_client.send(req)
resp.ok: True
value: 16.6 mm
